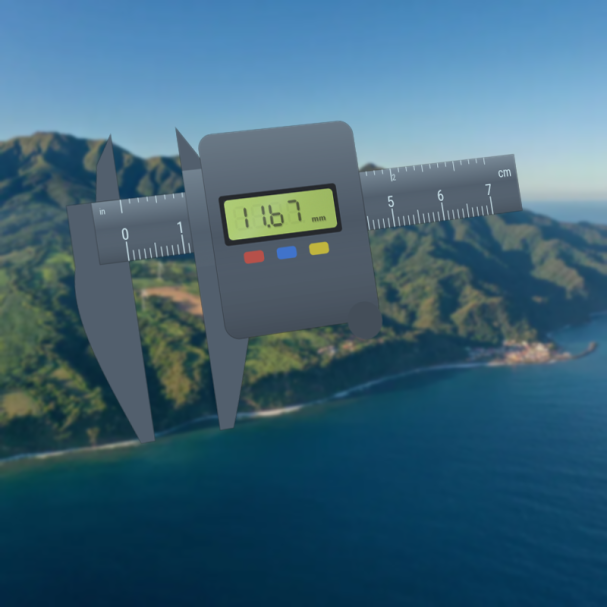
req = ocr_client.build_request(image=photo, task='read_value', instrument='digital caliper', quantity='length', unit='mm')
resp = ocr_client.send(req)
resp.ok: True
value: 11.67 mm
